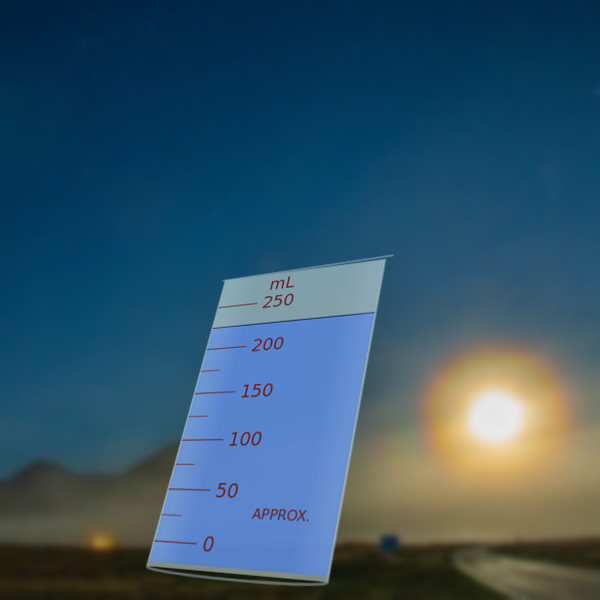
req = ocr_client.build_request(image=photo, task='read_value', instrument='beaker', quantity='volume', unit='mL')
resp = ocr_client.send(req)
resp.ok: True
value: 225 mL
